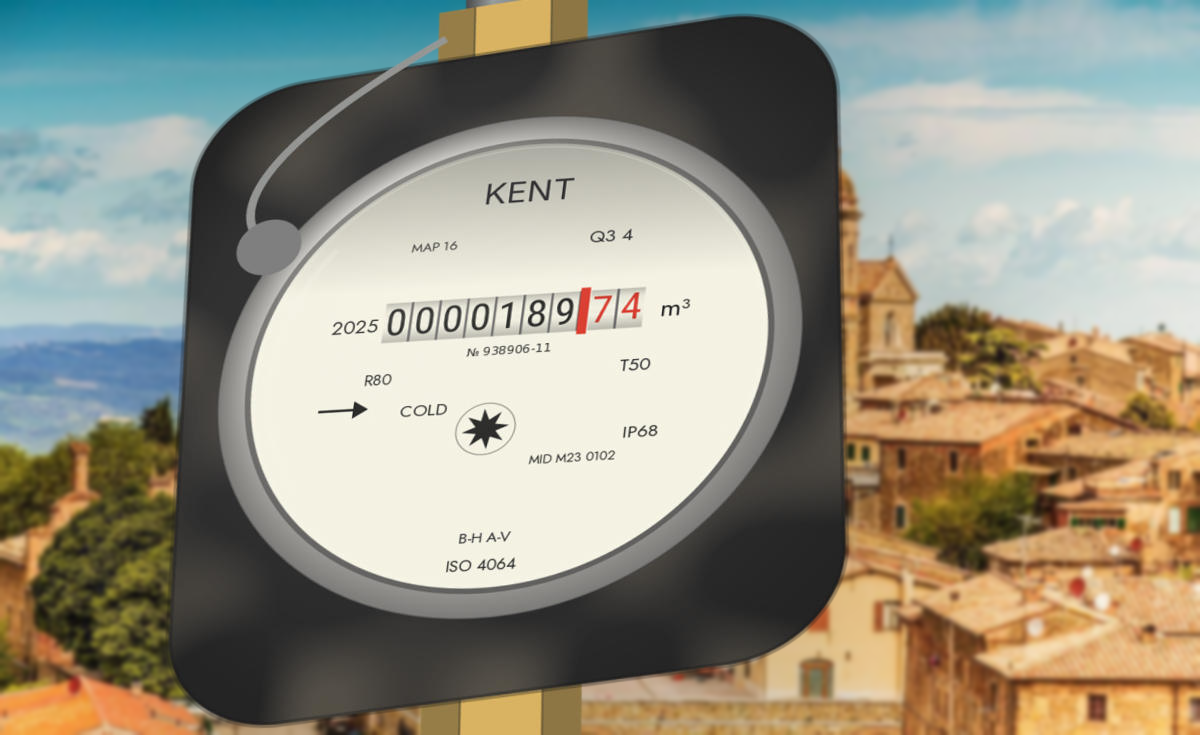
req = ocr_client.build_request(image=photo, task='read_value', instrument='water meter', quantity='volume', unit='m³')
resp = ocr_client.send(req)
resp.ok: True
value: 189.74 m³
